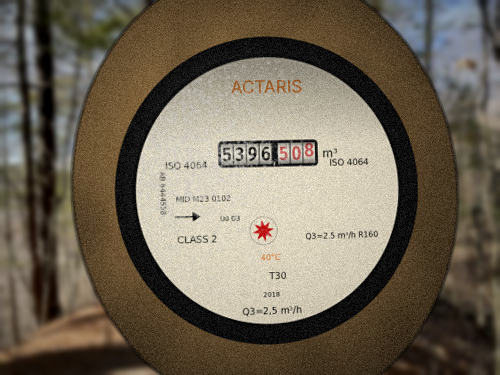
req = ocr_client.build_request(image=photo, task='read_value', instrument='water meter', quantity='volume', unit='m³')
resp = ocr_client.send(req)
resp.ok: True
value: 5396.508 m³
